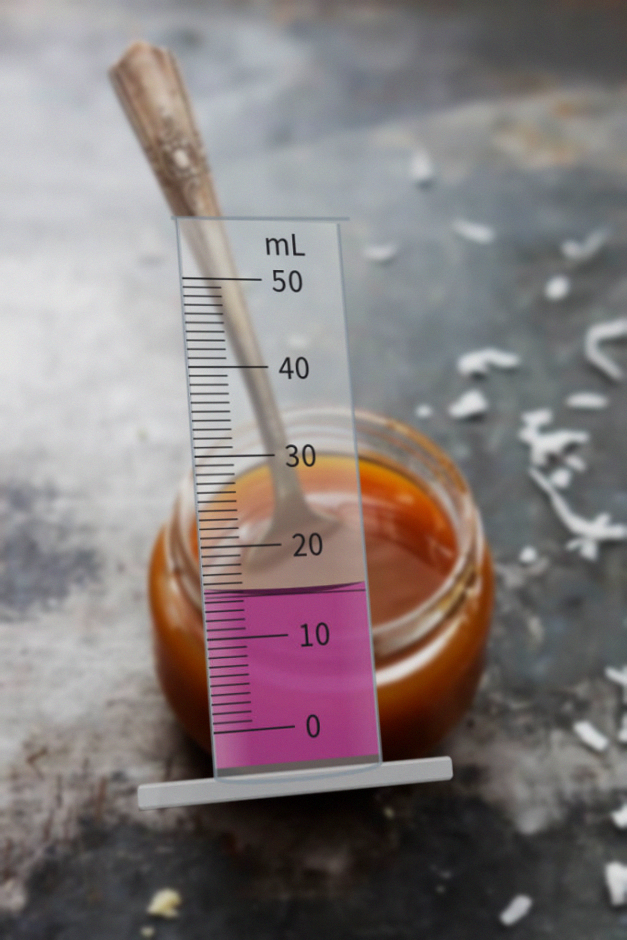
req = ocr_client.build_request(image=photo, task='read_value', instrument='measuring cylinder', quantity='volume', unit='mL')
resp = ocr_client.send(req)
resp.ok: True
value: 14.5 mL
